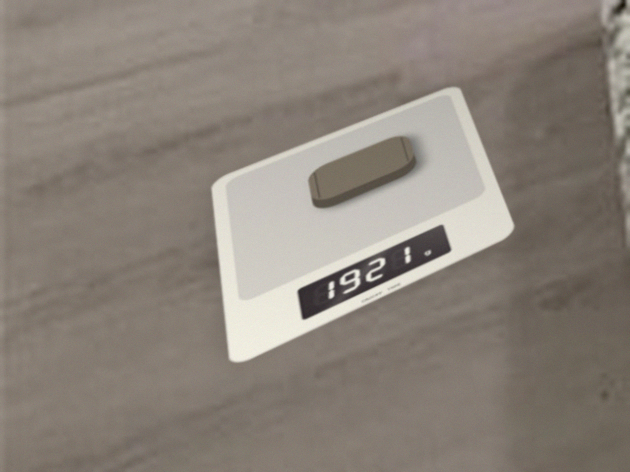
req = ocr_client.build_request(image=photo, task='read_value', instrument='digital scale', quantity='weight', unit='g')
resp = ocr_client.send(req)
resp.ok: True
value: 1921 g
